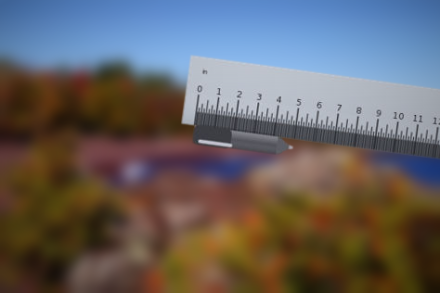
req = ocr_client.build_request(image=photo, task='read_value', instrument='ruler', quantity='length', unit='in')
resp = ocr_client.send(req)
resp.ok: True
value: 5 in
